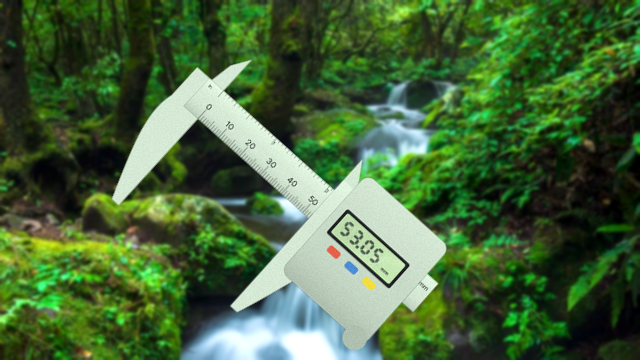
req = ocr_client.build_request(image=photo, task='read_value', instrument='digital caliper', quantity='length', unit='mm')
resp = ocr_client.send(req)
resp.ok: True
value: 53.05 mm
